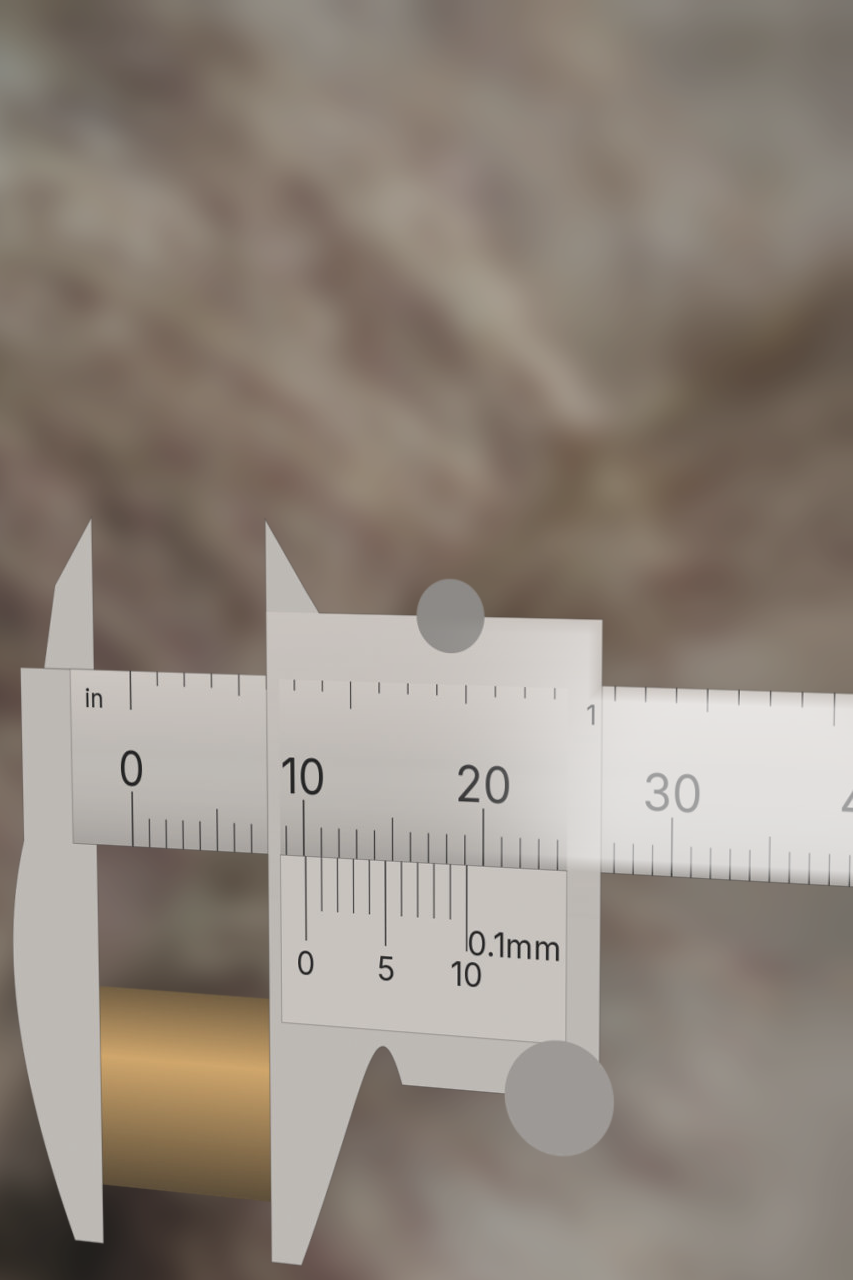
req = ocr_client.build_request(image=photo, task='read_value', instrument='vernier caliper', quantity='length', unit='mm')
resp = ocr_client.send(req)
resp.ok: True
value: 10.1 mm
